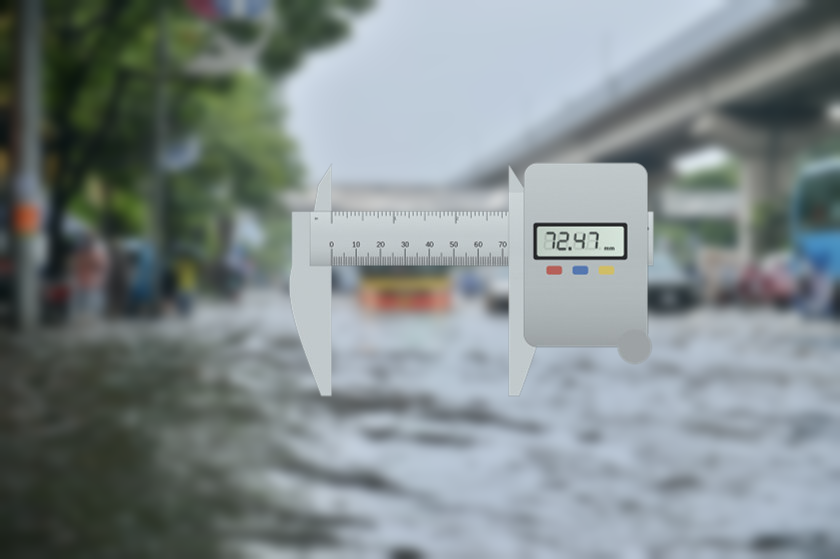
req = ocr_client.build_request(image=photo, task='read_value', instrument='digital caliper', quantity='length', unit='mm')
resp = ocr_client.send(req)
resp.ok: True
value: 72.47 mm
